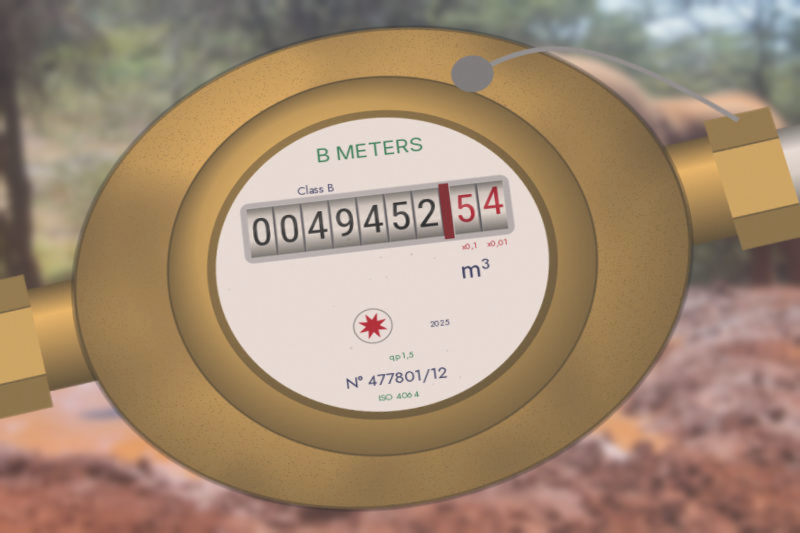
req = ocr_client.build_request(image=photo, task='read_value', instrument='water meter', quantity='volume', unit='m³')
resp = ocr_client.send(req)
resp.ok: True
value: 49452.54 m³
